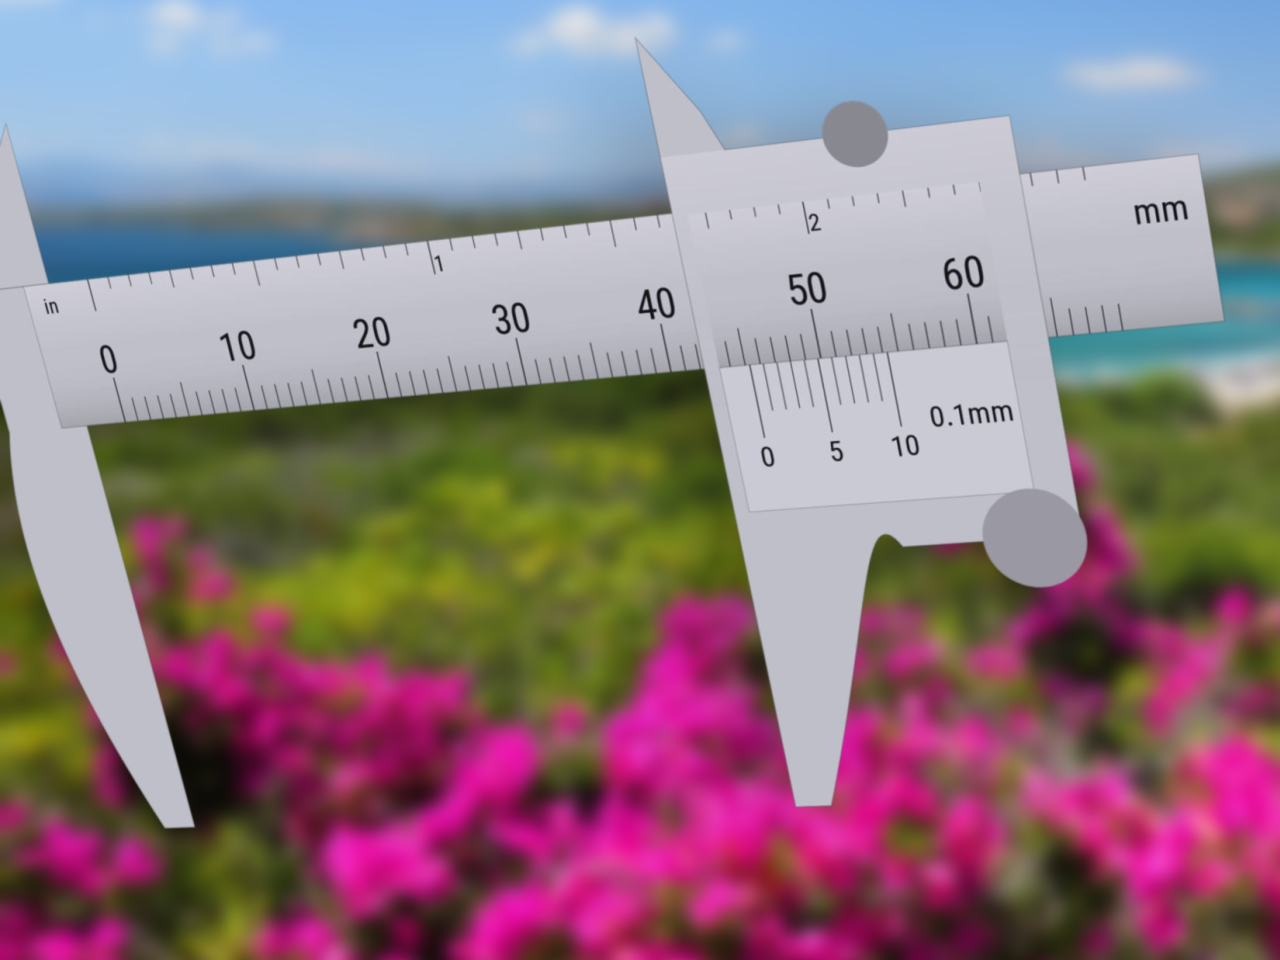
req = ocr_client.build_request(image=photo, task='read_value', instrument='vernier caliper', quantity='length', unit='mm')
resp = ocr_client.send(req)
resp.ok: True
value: 45.3 mm
